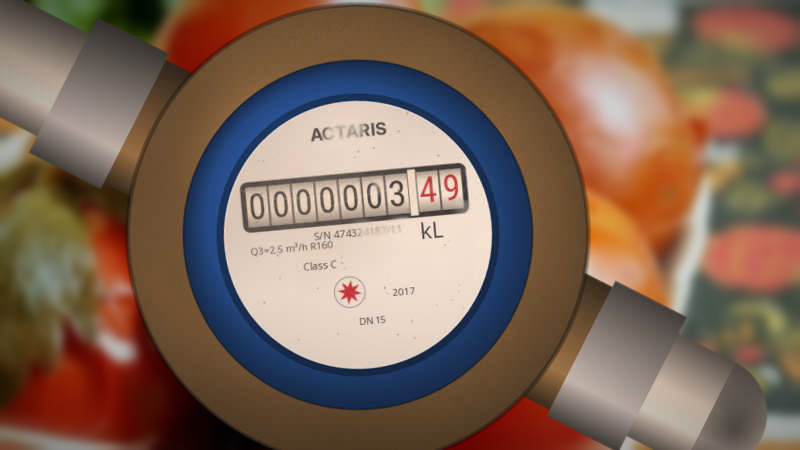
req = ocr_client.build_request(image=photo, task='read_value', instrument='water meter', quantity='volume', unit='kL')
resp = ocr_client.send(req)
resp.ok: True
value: 3.49 kL
